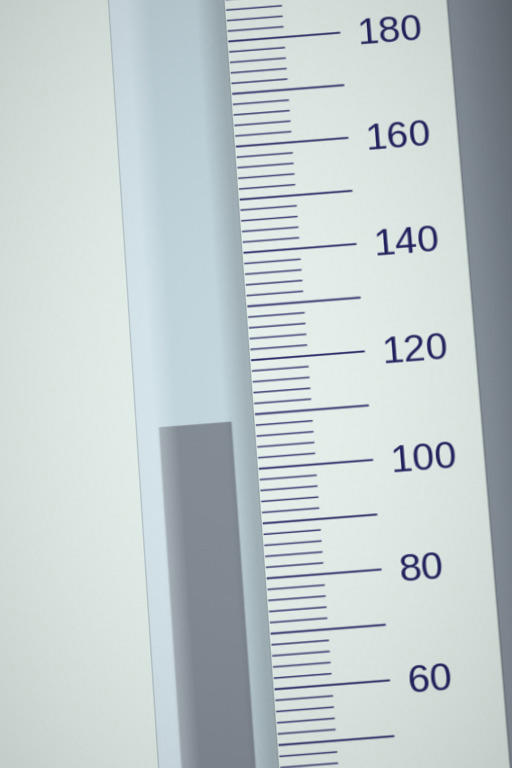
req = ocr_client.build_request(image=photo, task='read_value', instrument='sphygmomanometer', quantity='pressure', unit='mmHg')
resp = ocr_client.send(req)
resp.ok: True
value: 109 mmHg
